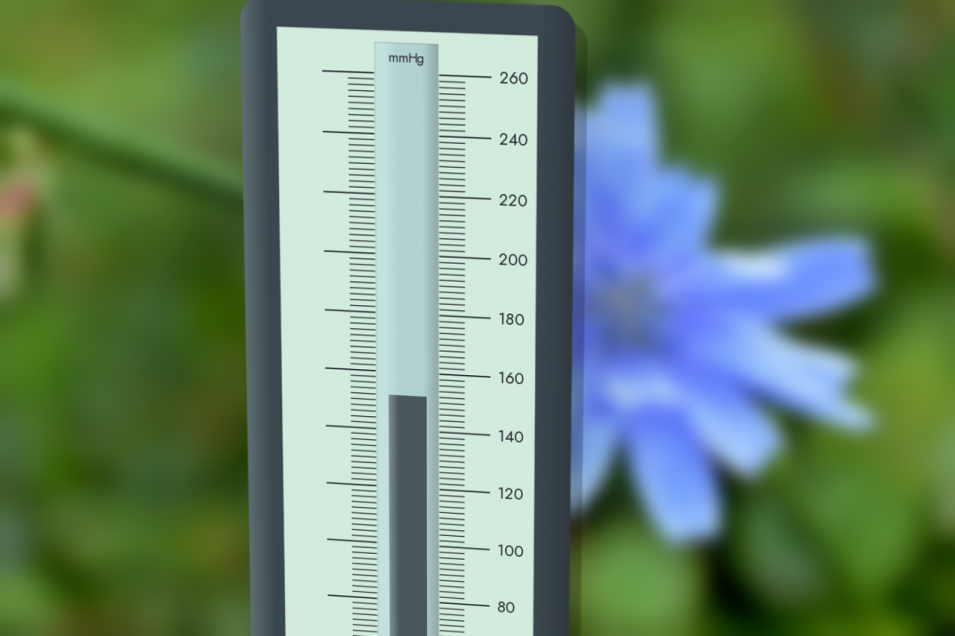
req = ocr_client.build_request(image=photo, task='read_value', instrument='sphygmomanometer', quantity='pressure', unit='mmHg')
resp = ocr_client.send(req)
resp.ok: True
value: 152 mmHg
